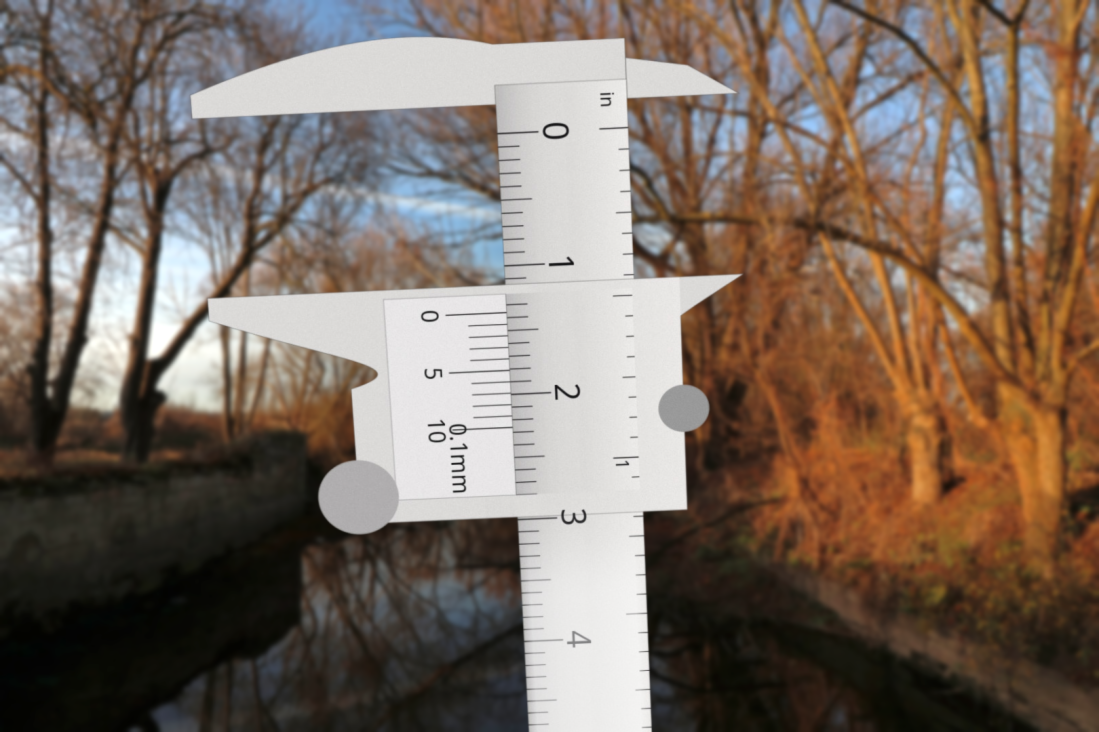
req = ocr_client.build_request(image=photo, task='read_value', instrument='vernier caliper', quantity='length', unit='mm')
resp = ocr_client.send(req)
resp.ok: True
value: 13.6 mm
